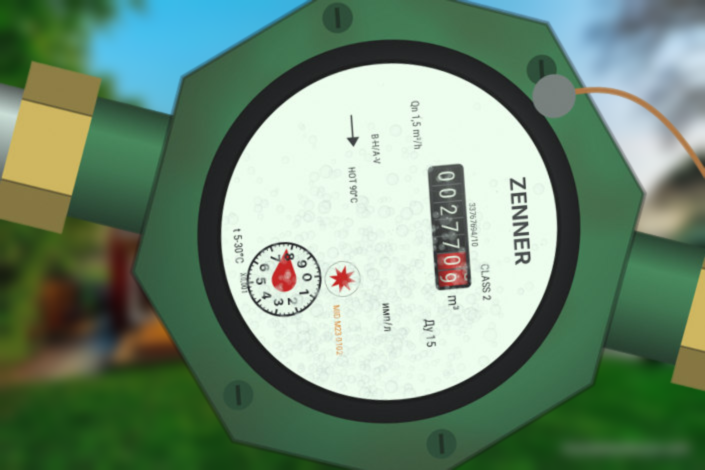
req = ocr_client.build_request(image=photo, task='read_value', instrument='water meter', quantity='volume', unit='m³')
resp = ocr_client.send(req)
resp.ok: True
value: 277.087 m³
